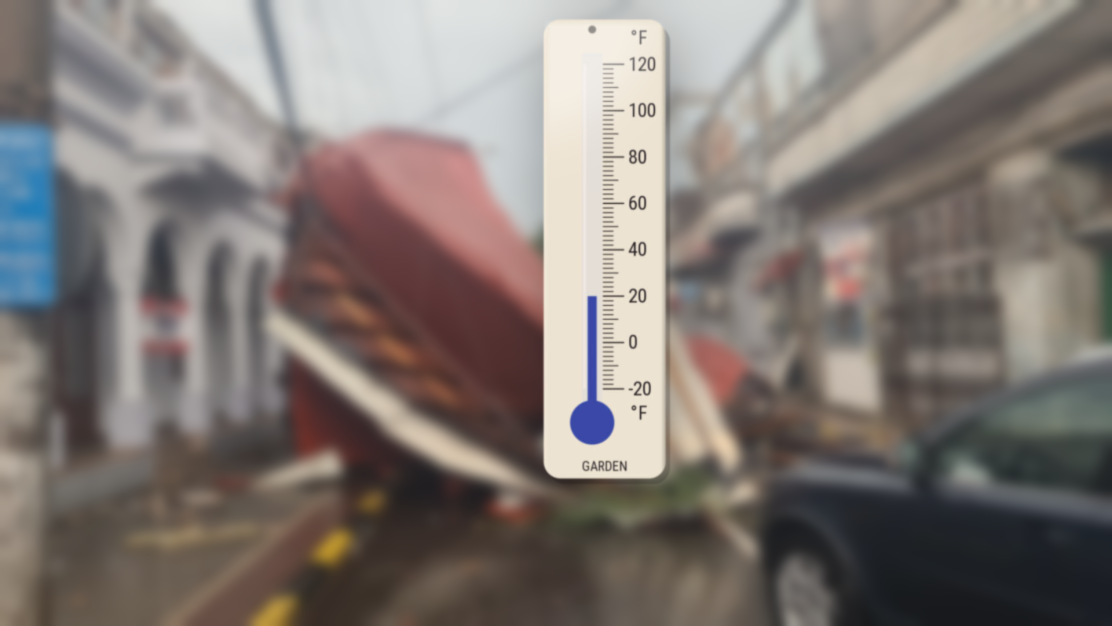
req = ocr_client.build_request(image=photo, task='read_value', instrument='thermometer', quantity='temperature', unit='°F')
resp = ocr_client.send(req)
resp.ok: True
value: 20 °F
